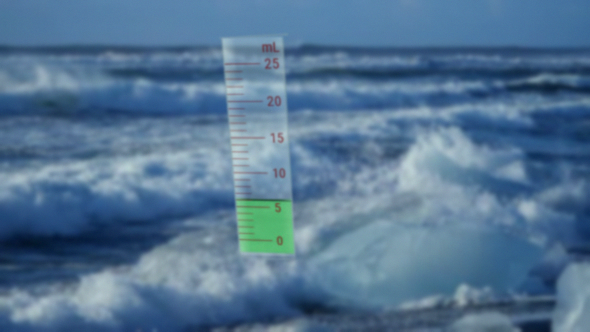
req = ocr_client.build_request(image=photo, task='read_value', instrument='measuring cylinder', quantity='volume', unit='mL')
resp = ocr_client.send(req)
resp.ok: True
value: 6 mL
